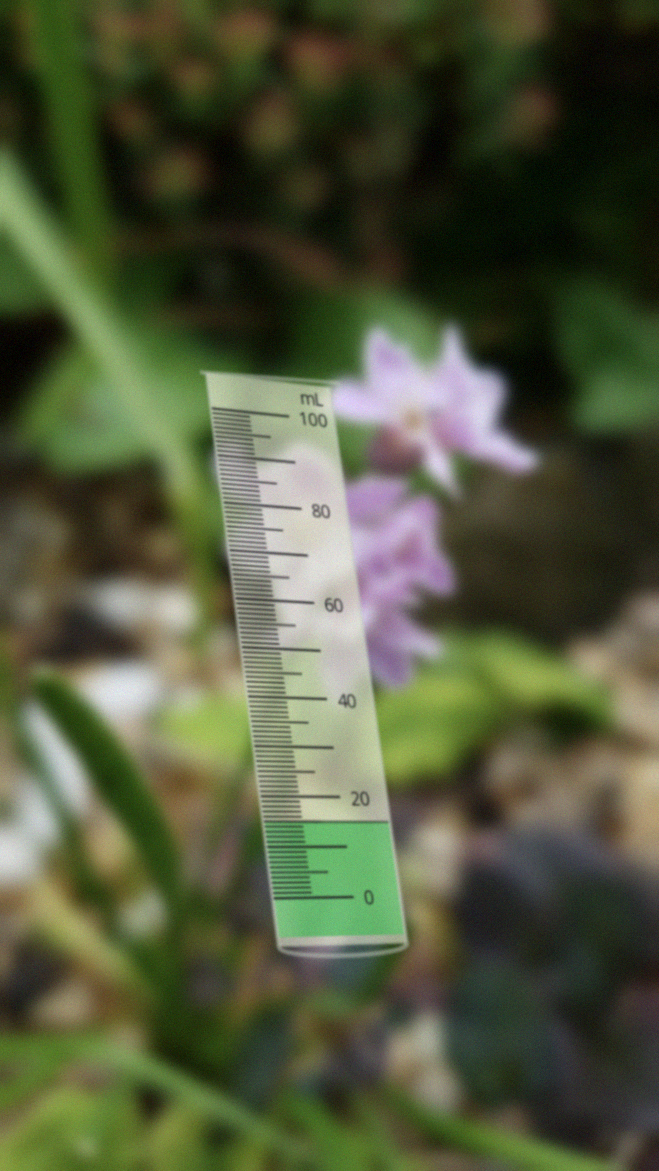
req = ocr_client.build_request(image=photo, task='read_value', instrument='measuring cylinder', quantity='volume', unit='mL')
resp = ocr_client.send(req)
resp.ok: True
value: 15 mL
